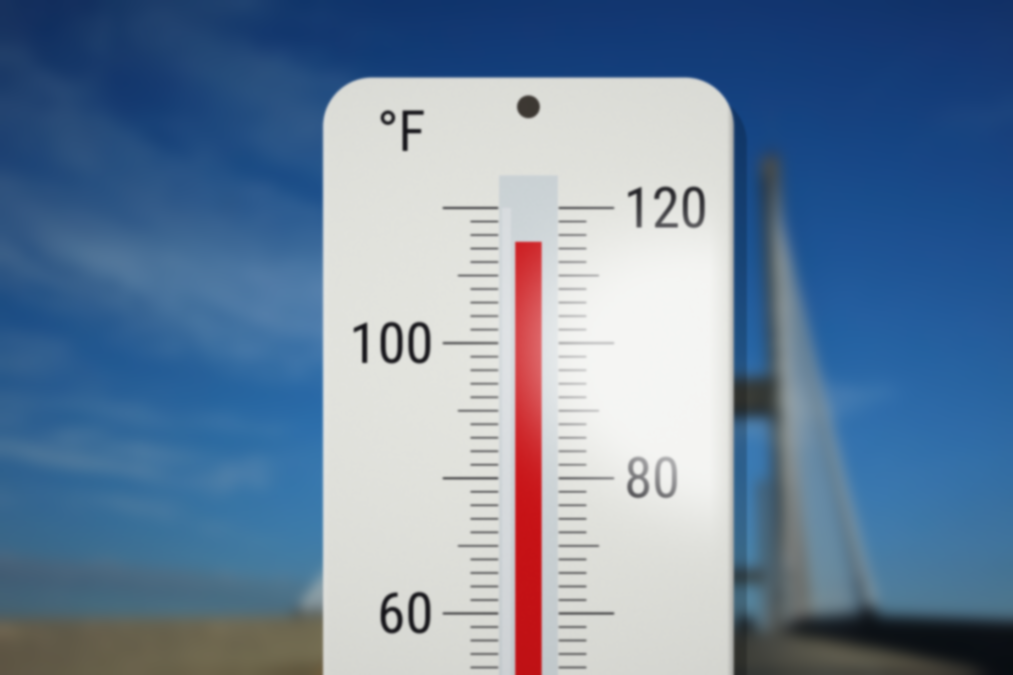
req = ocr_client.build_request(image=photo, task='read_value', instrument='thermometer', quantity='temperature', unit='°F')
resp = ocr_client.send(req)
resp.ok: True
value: 115 °F
